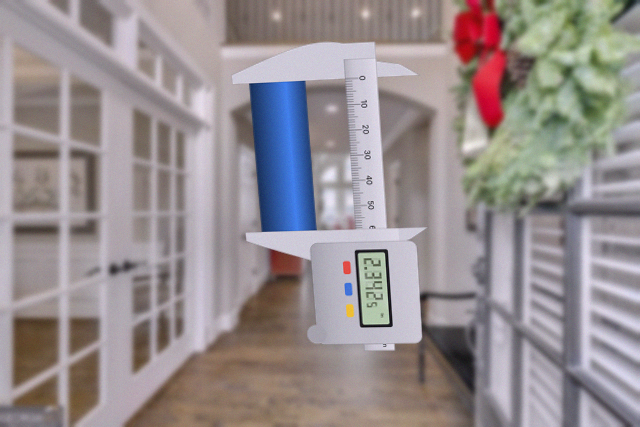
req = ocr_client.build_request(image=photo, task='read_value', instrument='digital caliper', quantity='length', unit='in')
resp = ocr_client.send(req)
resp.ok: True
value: 2.3425 in
